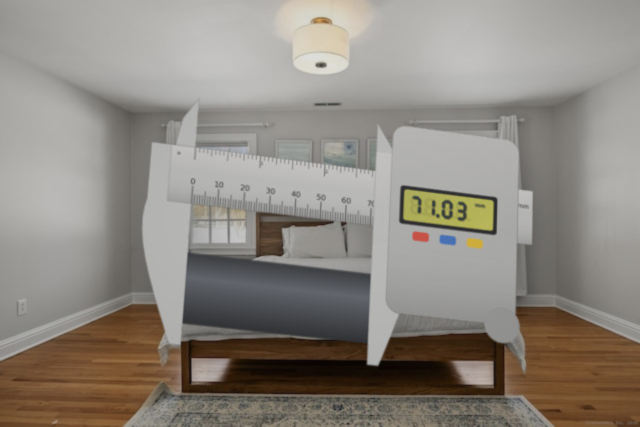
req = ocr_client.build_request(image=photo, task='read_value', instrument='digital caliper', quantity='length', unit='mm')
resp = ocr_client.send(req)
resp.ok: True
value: 71.03 mm
